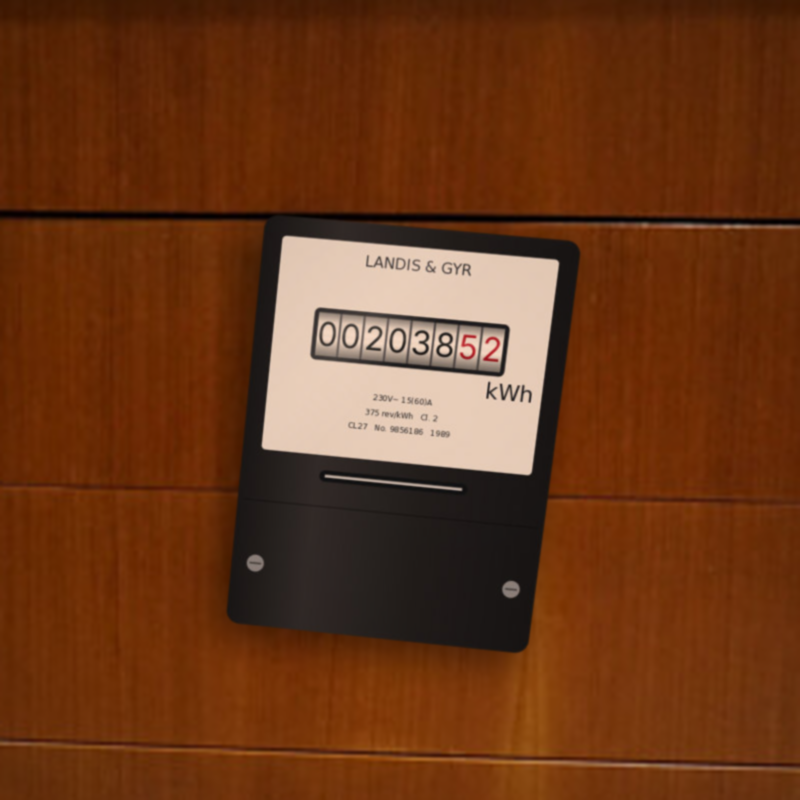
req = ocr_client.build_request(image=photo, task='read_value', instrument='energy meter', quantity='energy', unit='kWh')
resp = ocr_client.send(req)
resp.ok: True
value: 2038.52 kWh
